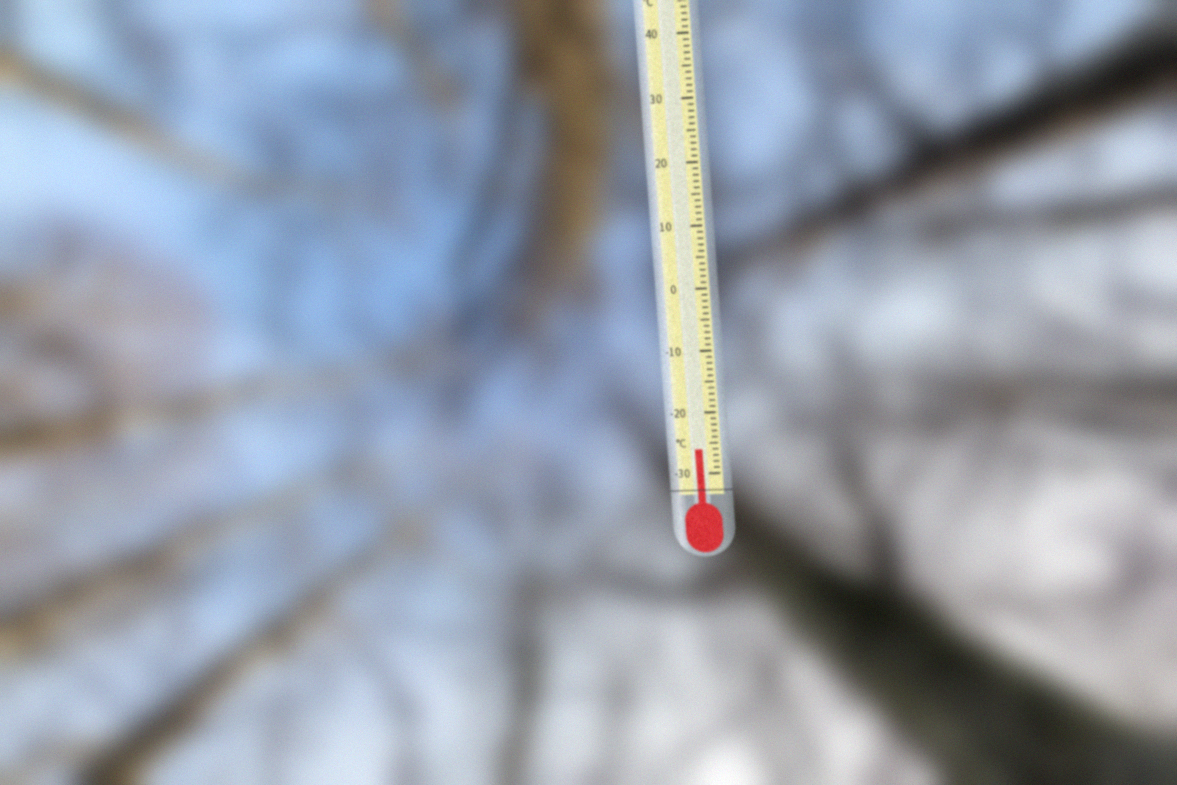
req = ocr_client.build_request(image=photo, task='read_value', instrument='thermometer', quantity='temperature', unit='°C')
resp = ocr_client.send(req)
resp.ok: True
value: -26 °C
